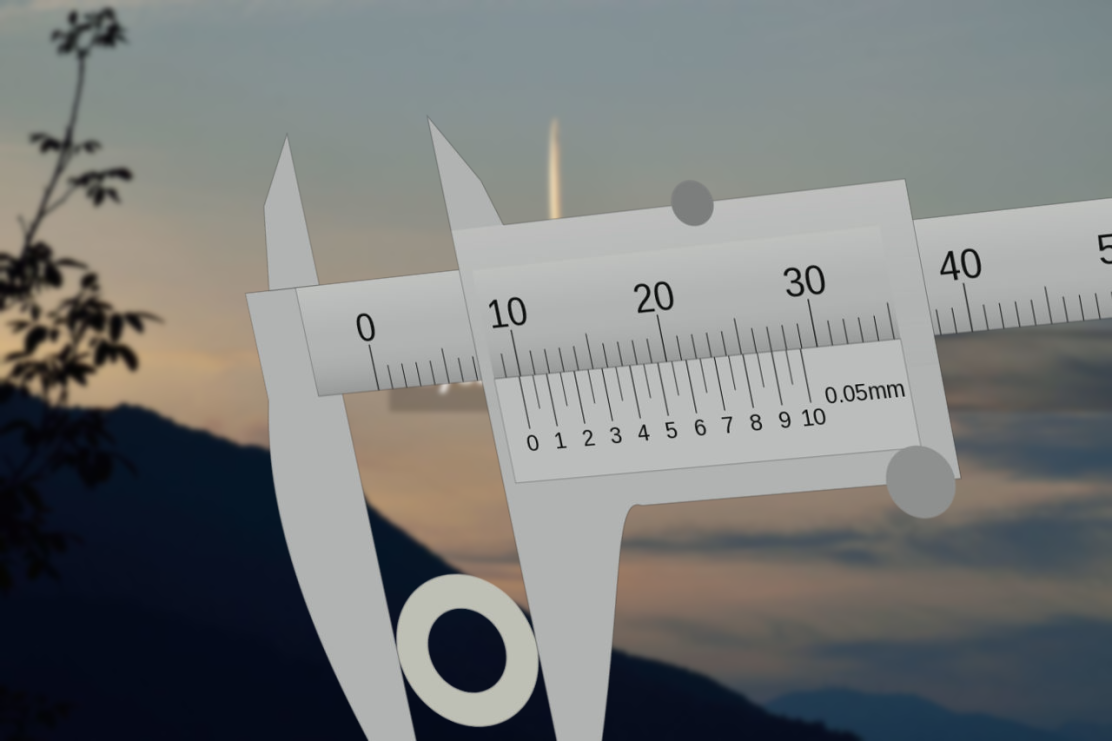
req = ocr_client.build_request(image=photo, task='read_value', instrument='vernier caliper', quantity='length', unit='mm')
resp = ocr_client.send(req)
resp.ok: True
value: 9.9 mm
